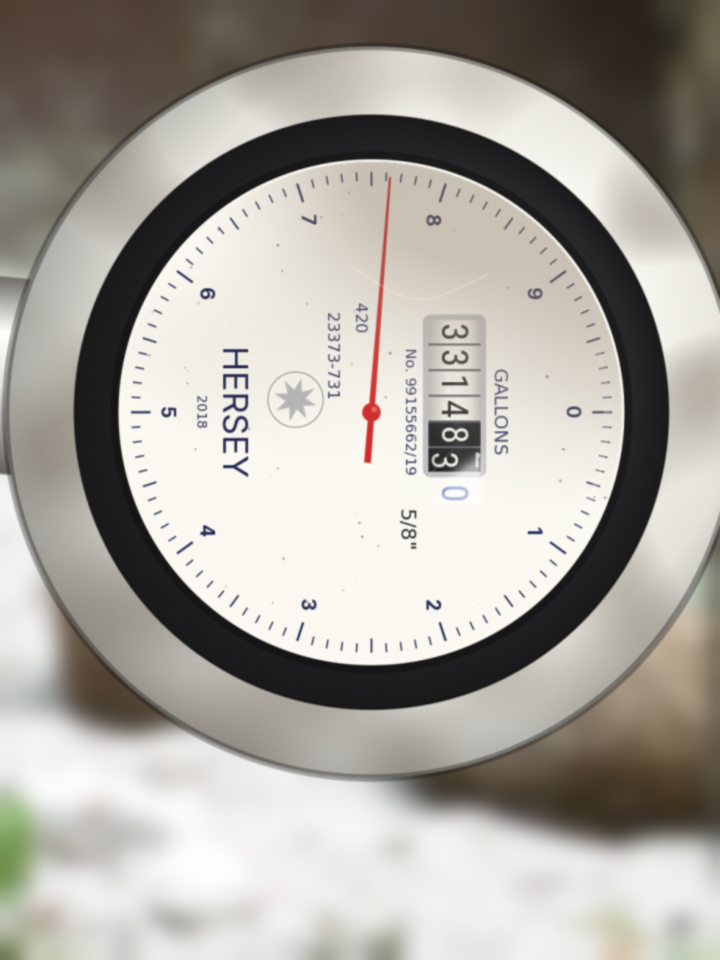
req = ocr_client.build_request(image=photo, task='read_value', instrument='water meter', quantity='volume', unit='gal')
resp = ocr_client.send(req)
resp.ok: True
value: 3314827.6 gal
